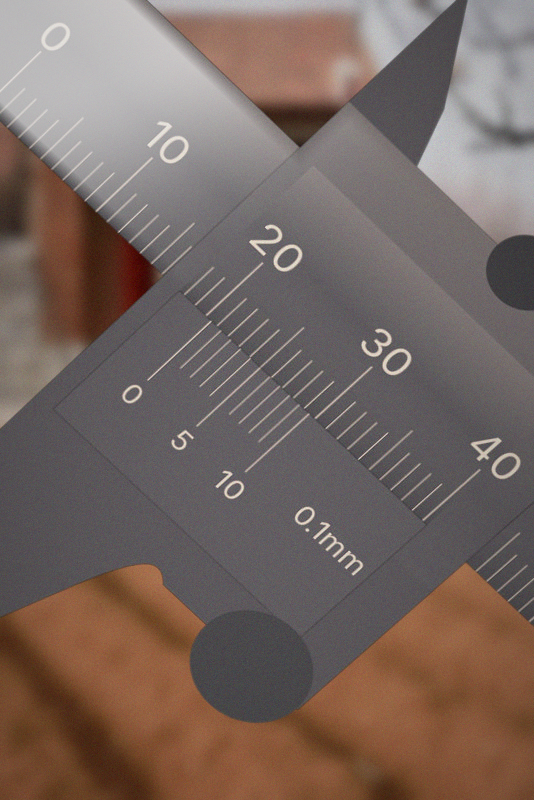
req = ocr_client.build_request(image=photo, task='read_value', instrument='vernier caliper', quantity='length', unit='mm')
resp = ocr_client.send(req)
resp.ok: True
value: 20.5 mm
